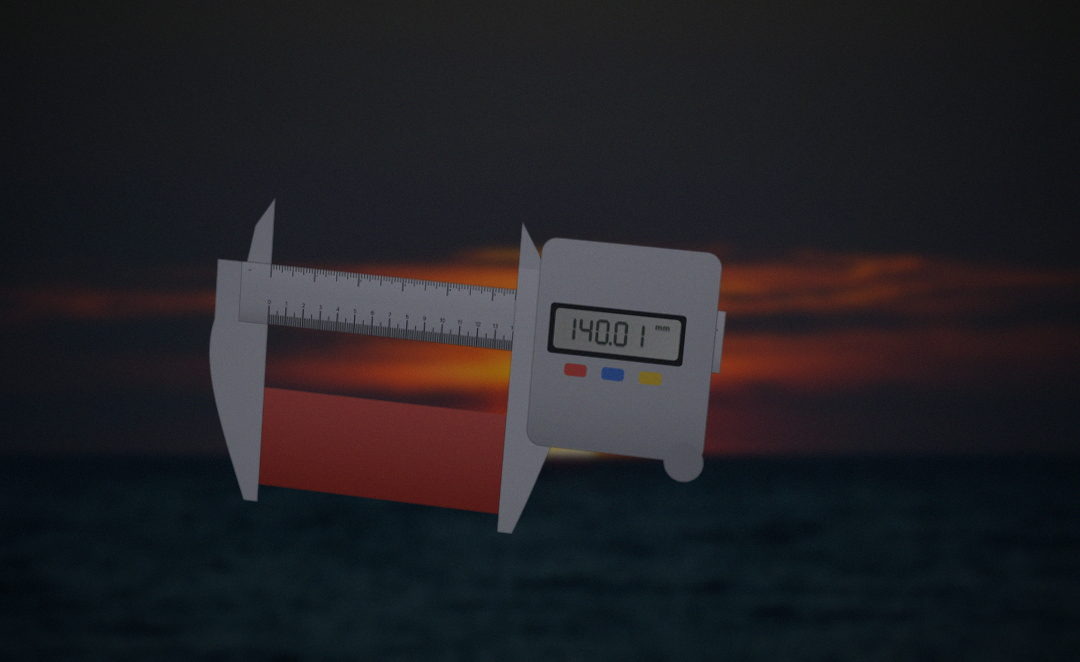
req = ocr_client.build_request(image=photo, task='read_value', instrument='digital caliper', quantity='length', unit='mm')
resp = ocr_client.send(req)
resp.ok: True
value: 140.01 mm
